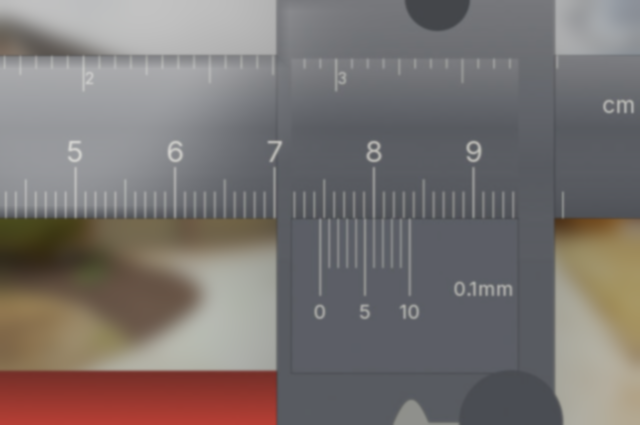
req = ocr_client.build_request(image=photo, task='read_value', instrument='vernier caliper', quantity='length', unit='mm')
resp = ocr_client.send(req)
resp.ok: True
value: 74.6 mm
